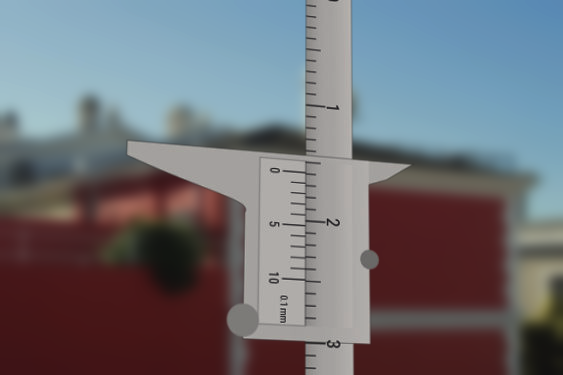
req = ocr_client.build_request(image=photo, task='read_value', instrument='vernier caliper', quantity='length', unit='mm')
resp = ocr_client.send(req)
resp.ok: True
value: 15.9 mm
